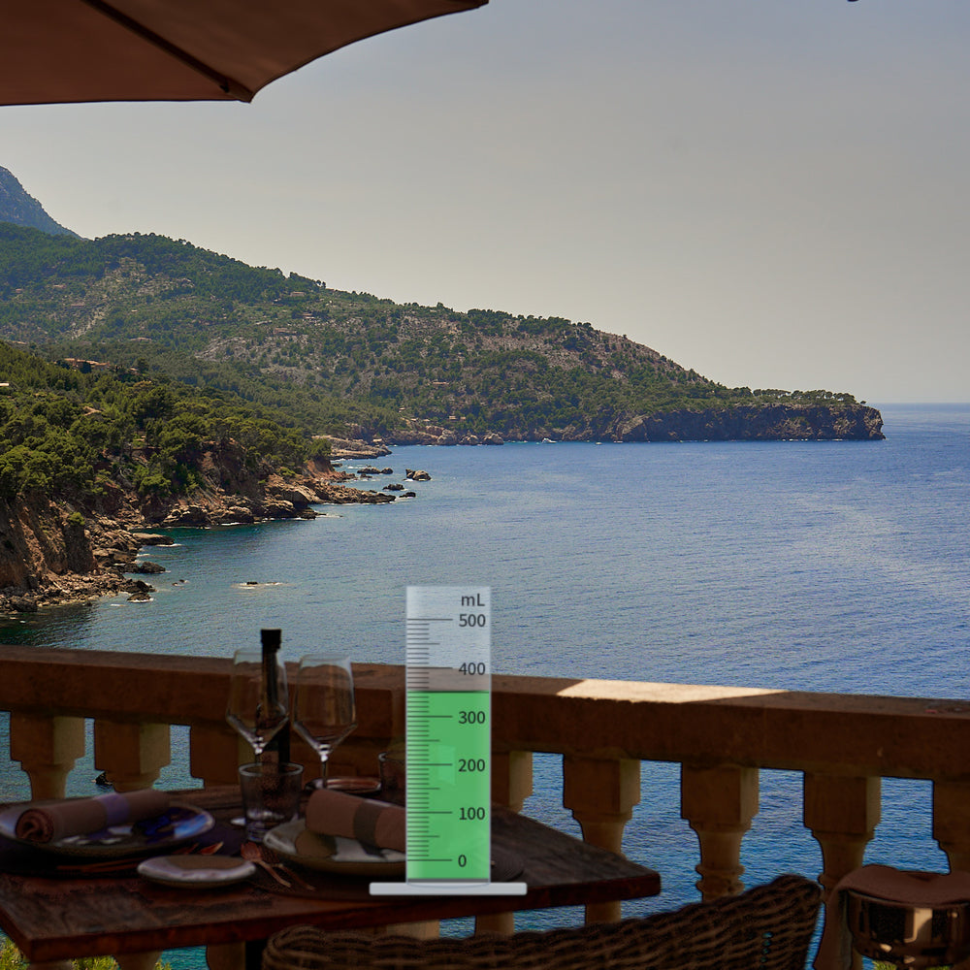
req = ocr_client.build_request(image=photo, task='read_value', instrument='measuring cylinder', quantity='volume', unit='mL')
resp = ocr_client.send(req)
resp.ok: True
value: 350 mL
